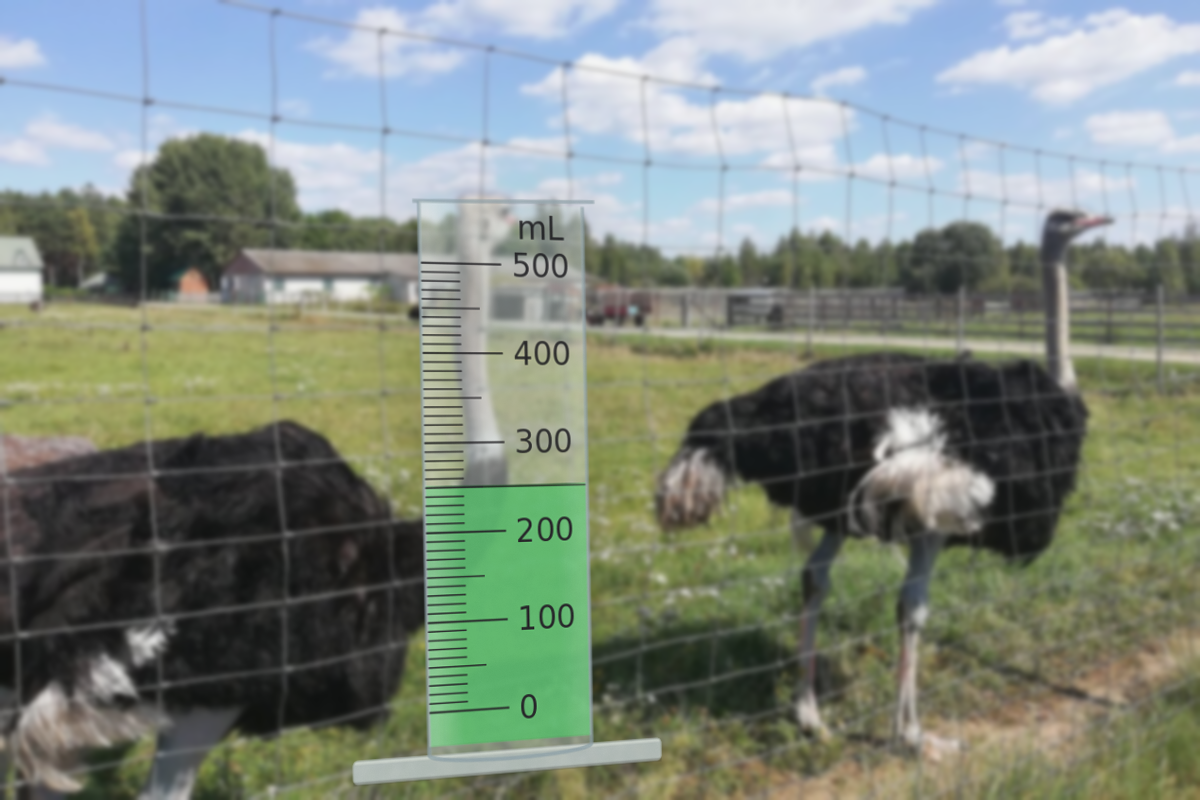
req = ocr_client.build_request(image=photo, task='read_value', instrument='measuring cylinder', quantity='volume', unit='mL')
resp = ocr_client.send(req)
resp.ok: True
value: 250 mL
